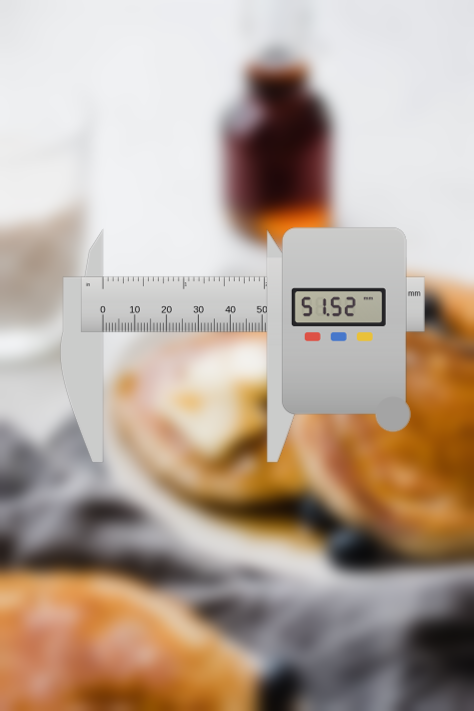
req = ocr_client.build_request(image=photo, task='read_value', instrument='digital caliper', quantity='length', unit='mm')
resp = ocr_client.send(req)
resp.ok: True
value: 51.52 mm
